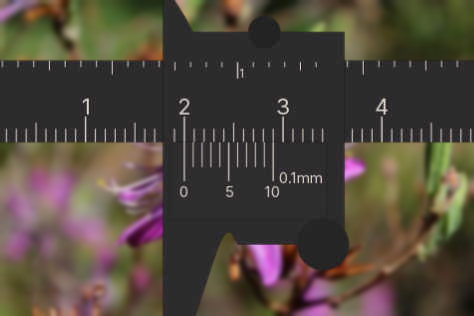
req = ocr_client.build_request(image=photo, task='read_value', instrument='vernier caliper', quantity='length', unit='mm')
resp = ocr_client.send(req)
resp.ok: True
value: 20.0 mm
